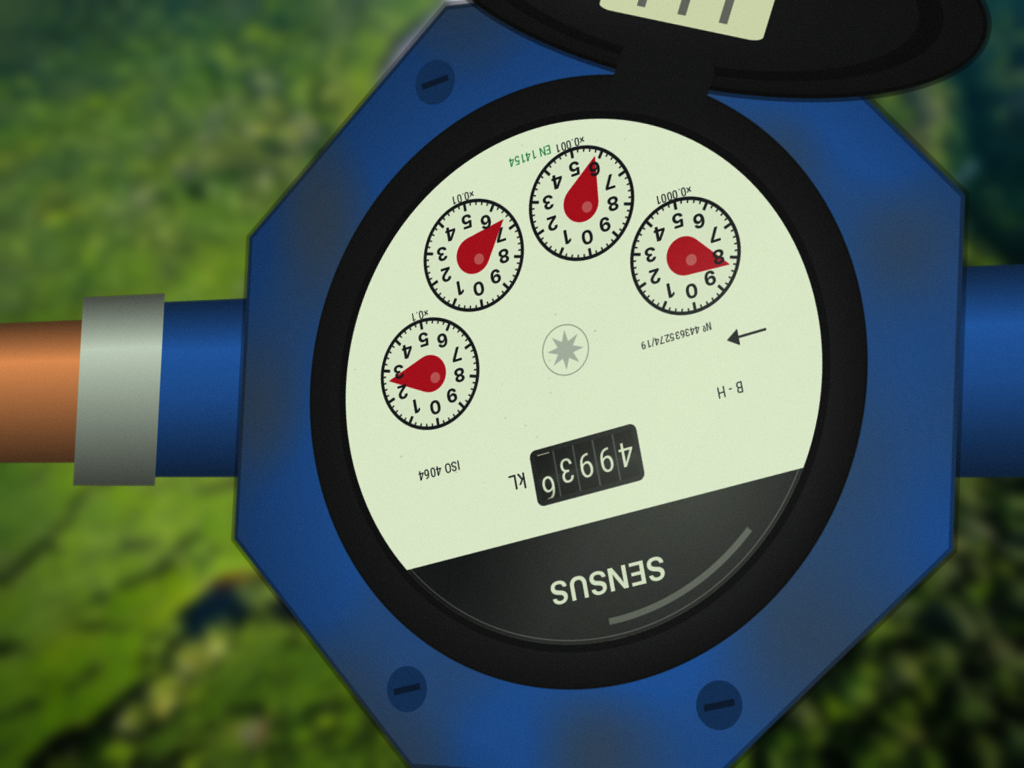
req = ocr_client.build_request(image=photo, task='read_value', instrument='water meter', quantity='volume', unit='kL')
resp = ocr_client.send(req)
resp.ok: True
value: 49936.2658 kL
